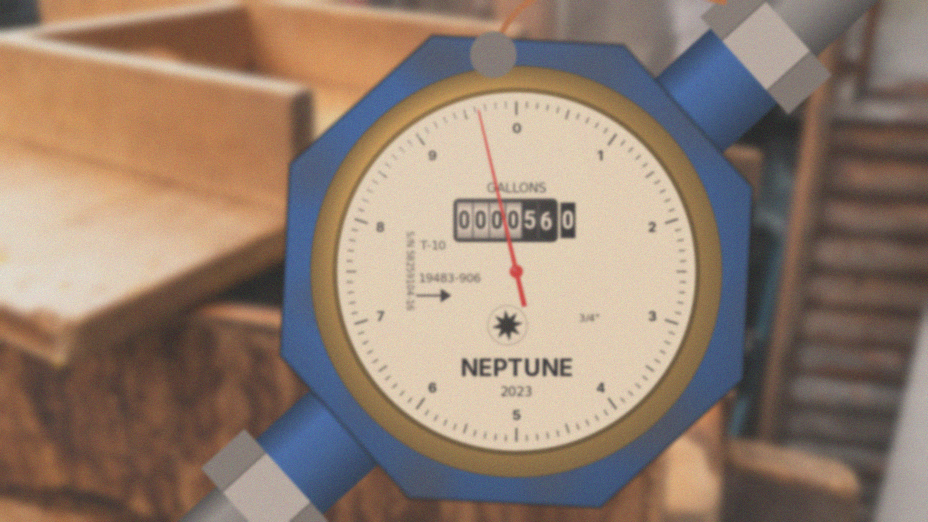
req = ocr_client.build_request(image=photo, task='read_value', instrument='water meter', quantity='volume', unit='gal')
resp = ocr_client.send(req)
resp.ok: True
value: 559.6 gal
